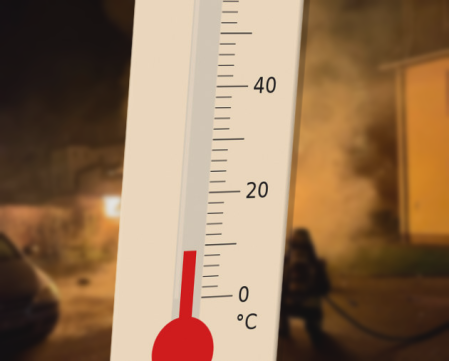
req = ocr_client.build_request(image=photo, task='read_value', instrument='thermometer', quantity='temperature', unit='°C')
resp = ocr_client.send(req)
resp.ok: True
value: 9 °C
